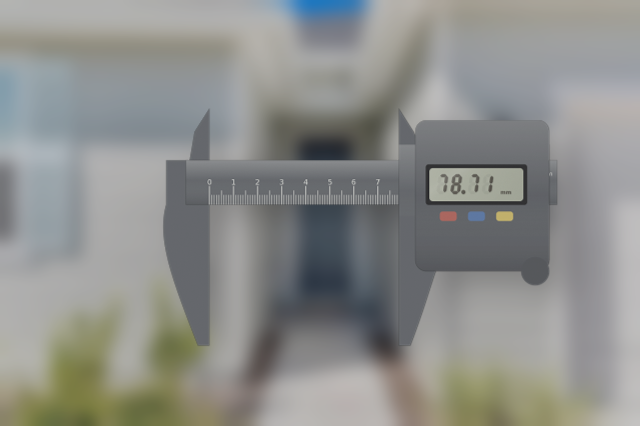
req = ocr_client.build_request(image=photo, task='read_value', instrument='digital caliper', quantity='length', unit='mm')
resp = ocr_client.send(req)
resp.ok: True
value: 78.71 mm
